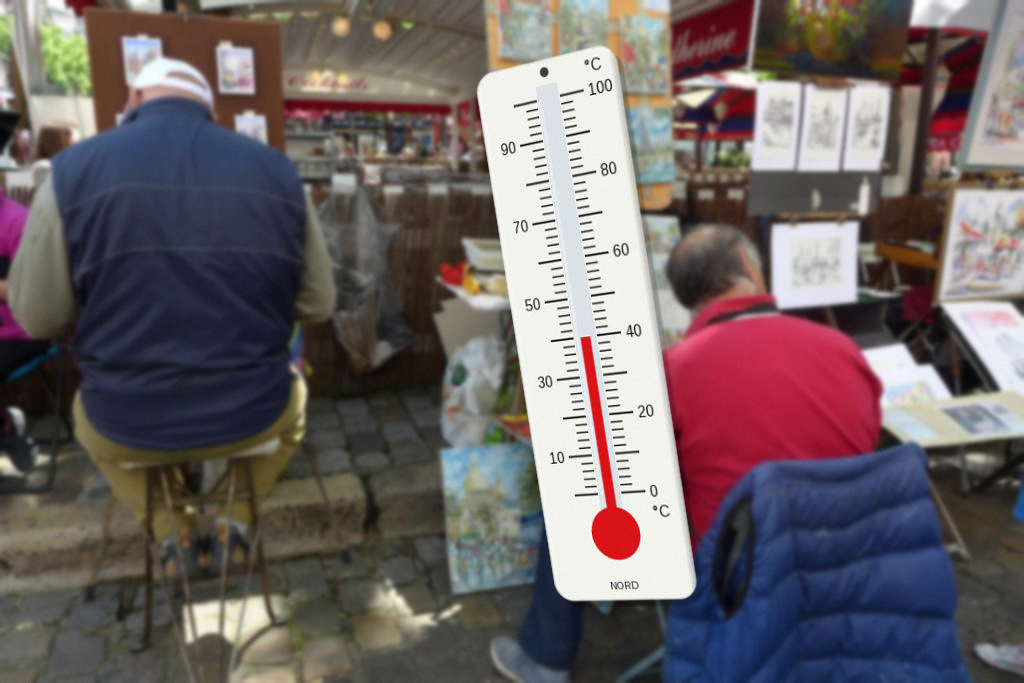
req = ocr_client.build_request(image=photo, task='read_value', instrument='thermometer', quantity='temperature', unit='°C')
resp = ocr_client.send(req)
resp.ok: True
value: 40 °C
